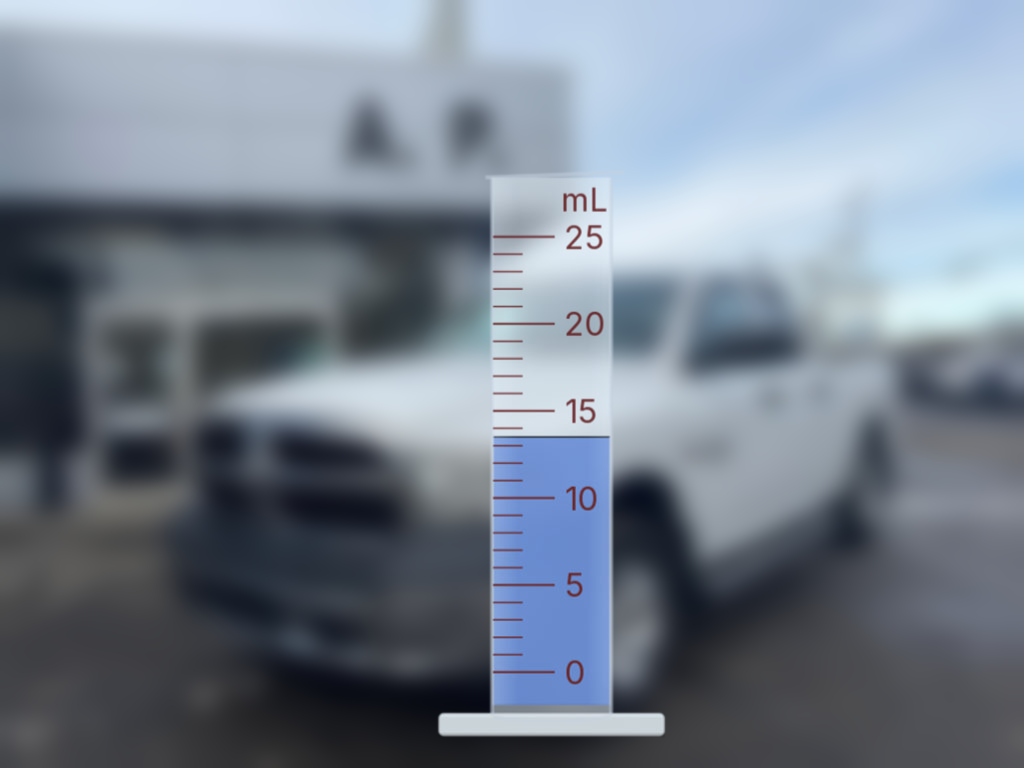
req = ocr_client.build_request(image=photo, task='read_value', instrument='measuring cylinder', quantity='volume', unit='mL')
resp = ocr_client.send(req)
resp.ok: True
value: 13.5 mL
